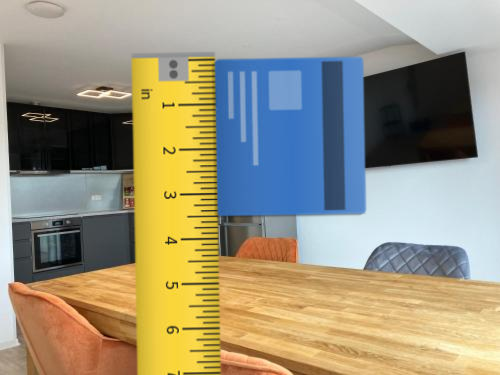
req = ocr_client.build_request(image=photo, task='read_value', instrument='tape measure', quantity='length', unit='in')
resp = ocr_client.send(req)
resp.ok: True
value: 3.5 in
